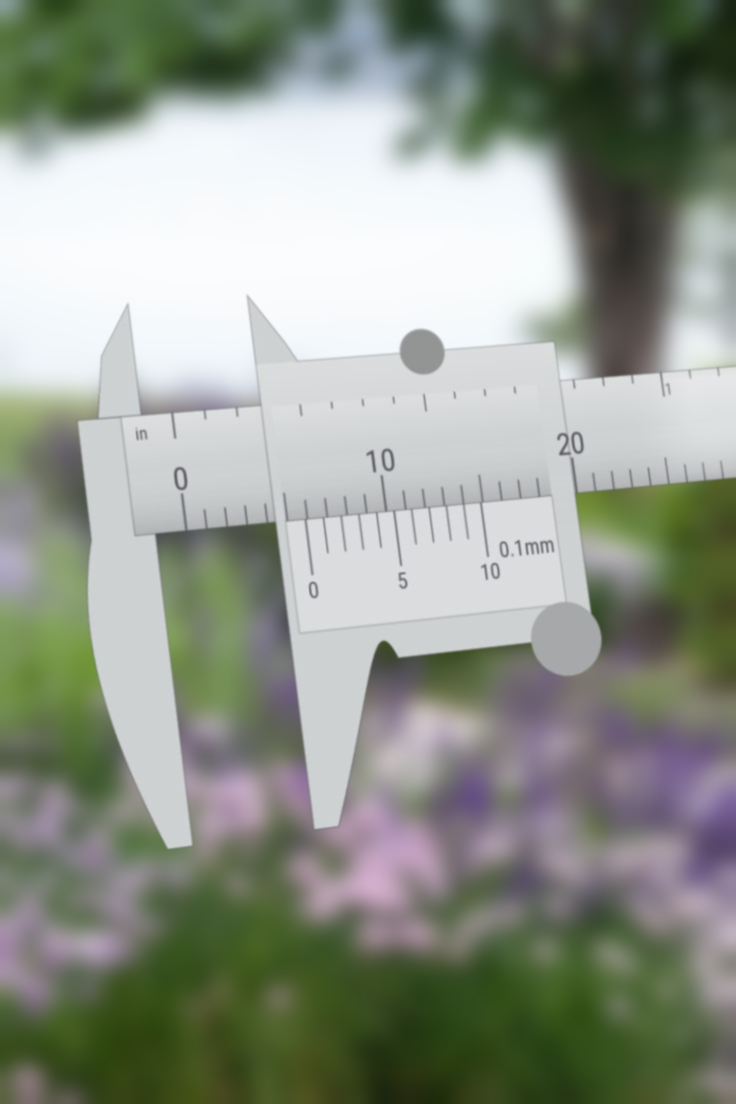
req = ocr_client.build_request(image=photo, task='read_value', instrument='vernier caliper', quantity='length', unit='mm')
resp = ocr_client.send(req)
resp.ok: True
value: 5.9 mm
